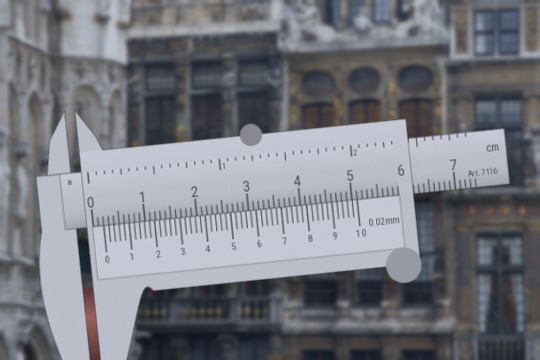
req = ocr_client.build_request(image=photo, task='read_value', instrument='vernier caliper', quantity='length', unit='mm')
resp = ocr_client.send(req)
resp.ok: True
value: 2.0 mm
